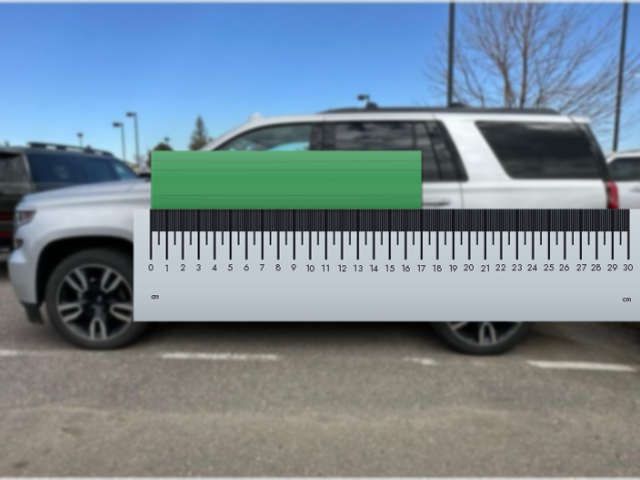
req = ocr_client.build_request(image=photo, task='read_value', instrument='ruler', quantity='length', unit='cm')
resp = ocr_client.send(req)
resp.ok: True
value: 17 cm
